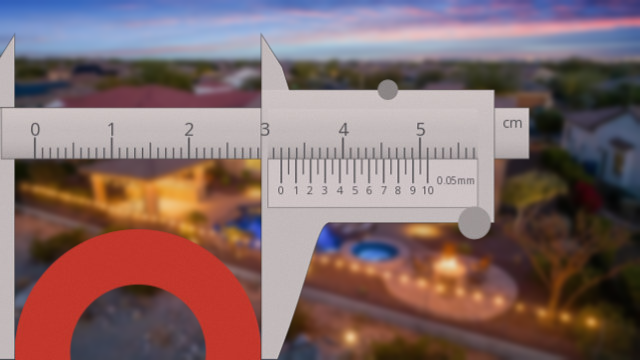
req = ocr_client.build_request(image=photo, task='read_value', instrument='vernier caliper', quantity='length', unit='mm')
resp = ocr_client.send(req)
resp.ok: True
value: 32.0 mm
